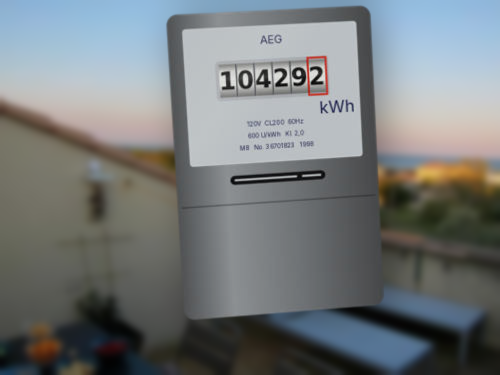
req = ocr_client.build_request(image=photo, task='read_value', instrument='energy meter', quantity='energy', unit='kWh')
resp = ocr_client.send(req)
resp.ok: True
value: 10429.2 kWh
